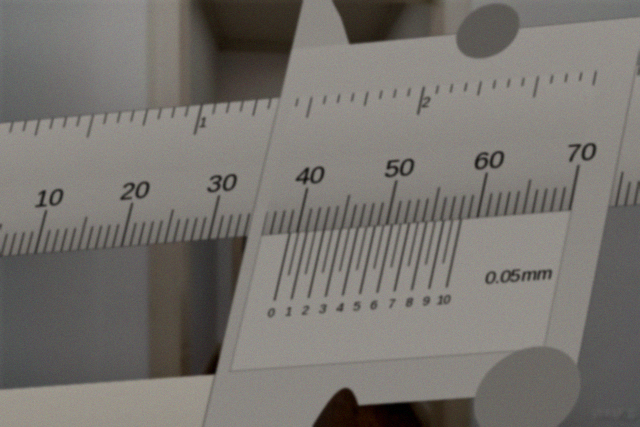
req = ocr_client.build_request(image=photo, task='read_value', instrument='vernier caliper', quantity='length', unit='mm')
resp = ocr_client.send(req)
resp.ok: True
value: 39.2 mm
